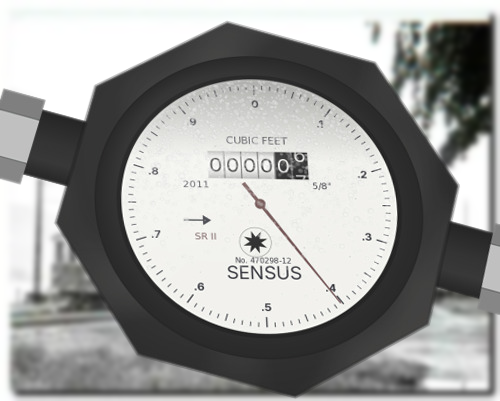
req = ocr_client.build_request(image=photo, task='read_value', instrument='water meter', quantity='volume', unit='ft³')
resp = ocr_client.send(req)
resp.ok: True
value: 6.40 ft³
